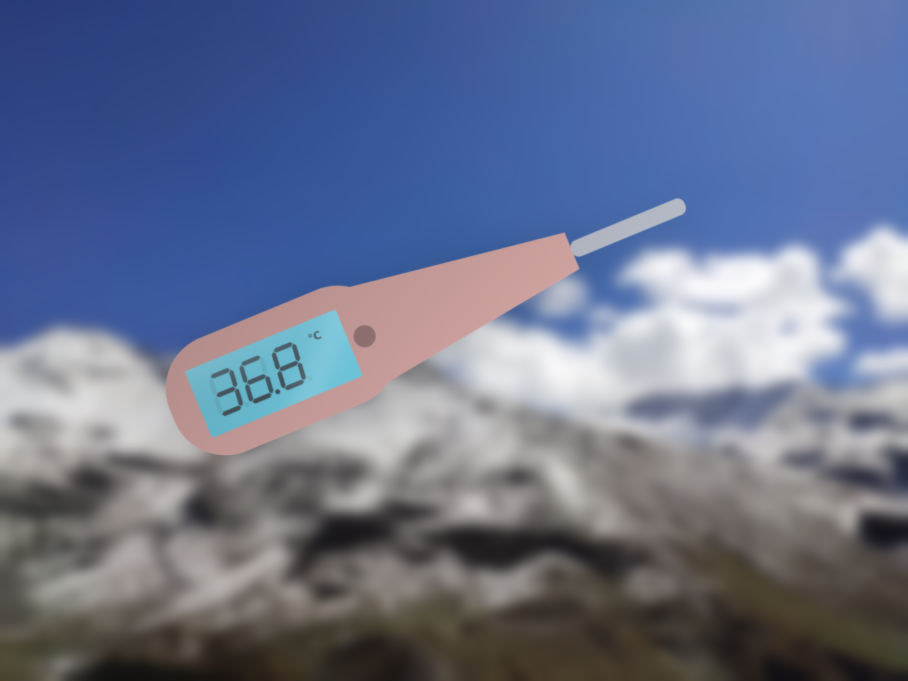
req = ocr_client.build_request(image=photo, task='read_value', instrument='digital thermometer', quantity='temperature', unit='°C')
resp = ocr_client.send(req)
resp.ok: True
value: 36.8 °C
